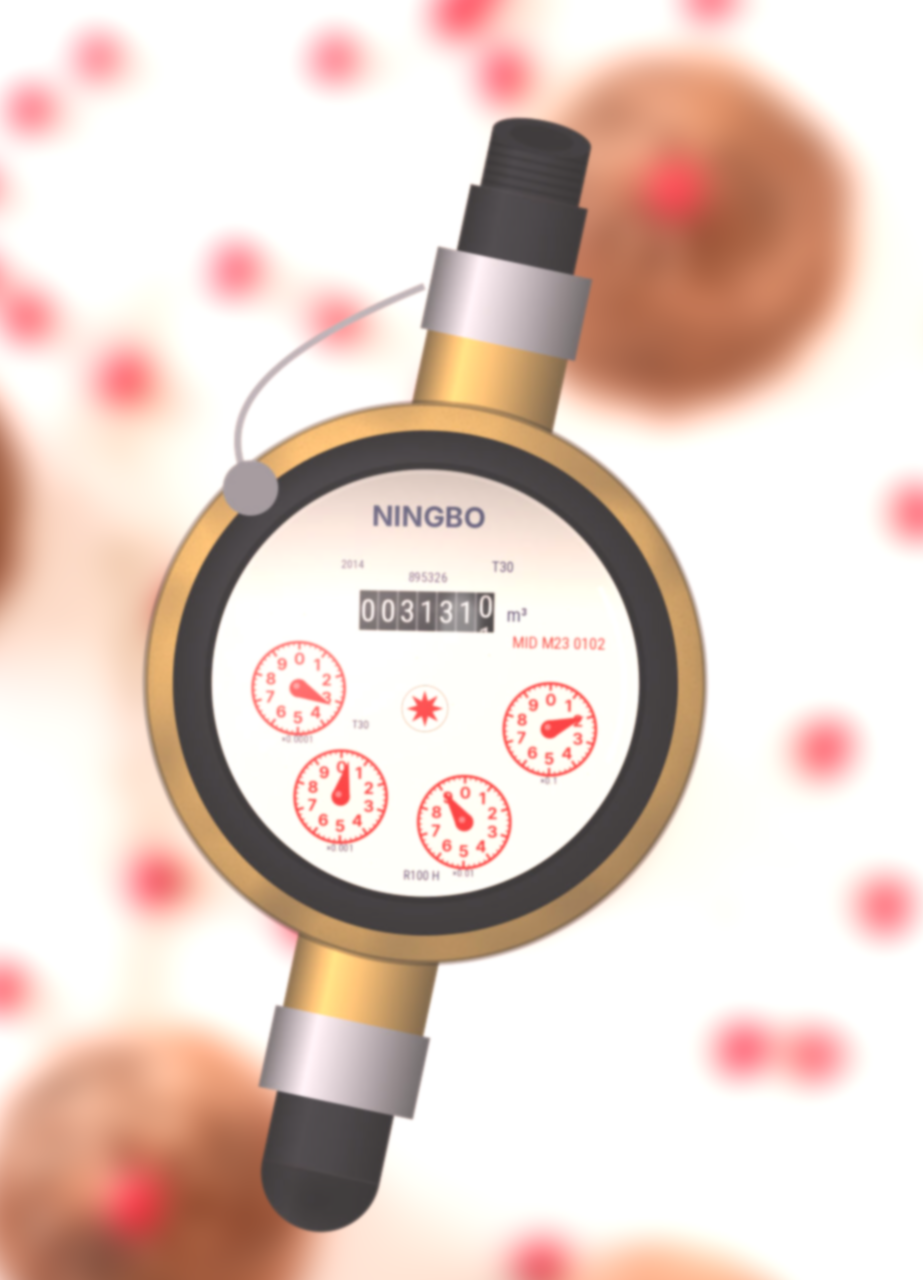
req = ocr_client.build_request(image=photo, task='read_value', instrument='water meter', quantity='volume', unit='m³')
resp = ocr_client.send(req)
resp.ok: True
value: 31310.1903 m³
